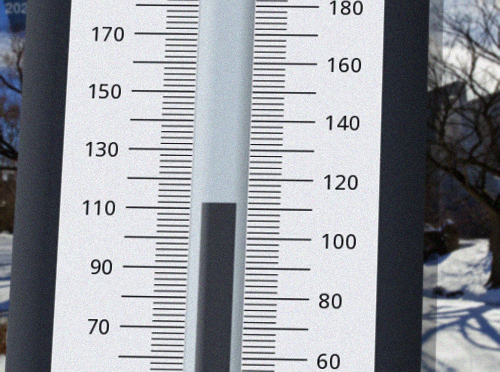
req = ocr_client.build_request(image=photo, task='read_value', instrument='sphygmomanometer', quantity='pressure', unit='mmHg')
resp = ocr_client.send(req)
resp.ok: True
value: 112 mmHg
